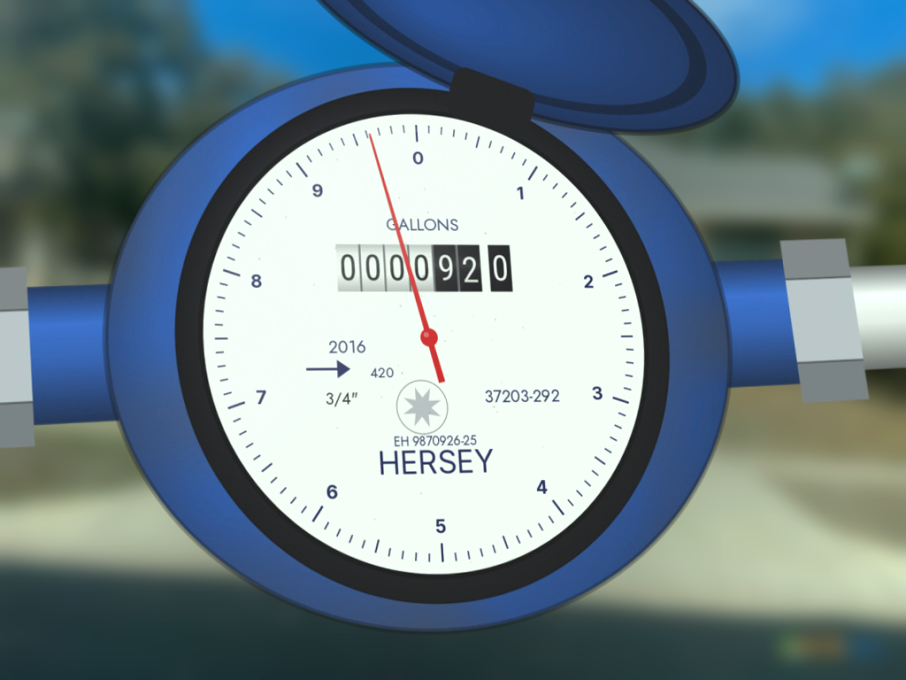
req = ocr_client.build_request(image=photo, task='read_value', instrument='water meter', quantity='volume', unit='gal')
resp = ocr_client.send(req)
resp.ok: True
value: 919.6 gal
